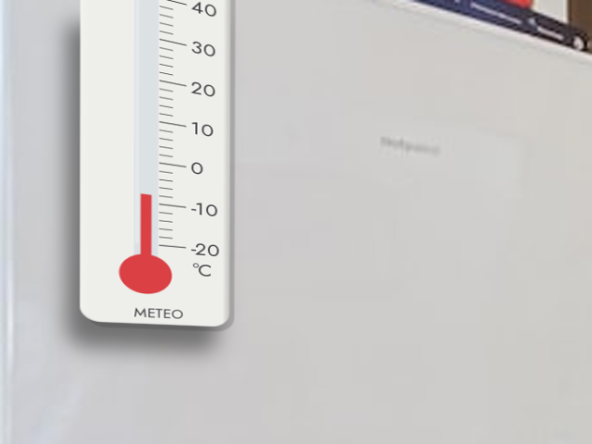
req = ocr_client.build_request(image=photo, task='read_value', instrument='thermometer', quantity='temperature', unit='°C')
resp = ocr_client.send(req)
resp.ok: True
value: -8 °C
